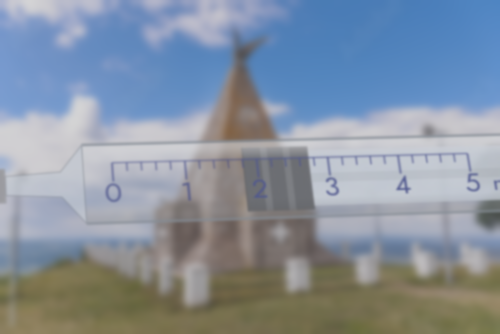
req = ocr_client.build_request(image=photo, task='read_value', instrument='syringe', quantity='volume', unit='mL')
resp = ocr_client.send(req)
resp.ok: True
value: 1.8 mL
